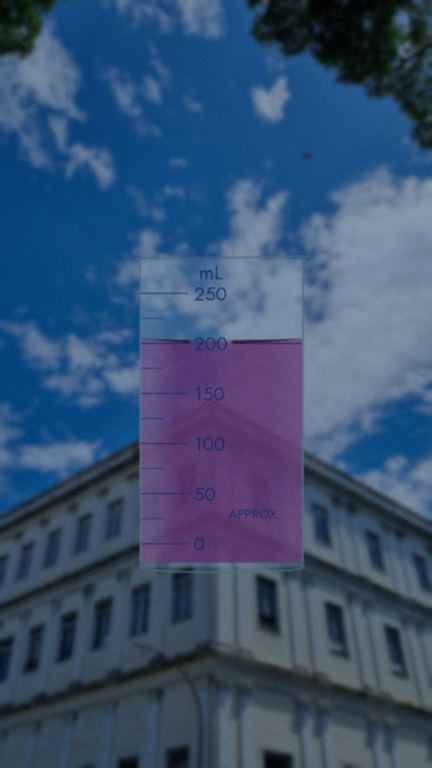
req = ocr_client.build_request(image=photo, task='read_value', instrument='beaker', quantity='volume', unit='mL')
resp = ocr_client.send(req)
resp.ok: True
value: 200 mL
